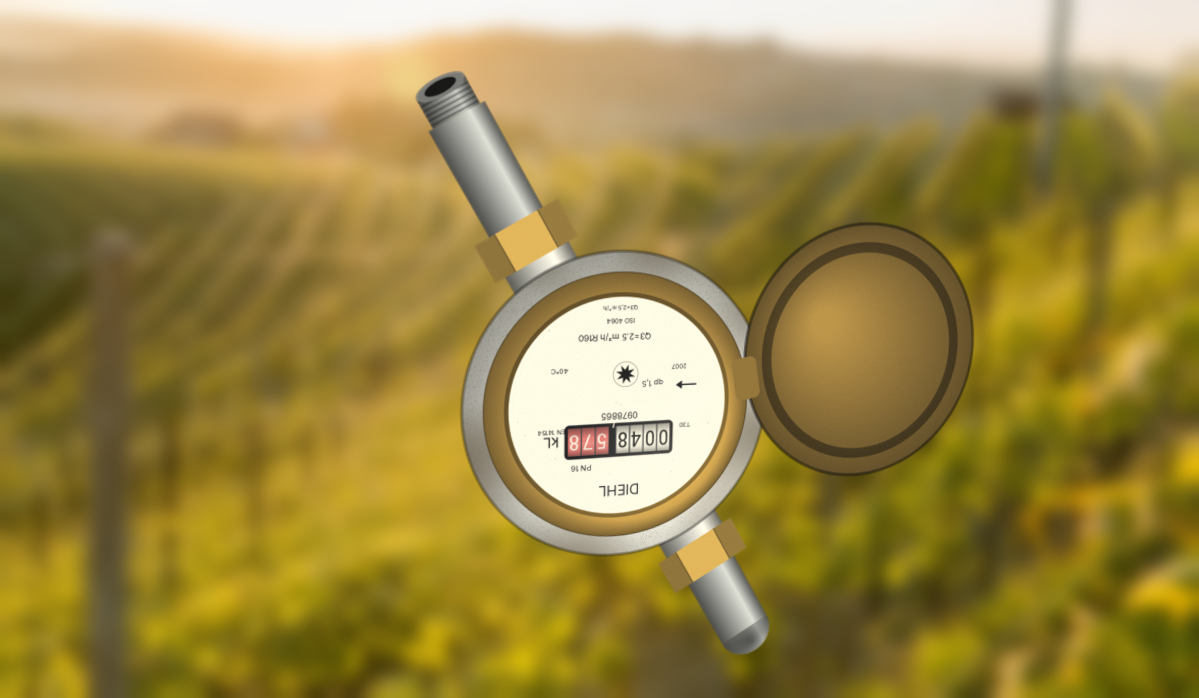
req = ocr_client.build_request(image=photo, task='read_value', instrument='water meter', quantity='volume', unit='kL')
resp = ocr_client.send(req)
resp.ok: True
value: 48.578 kL
